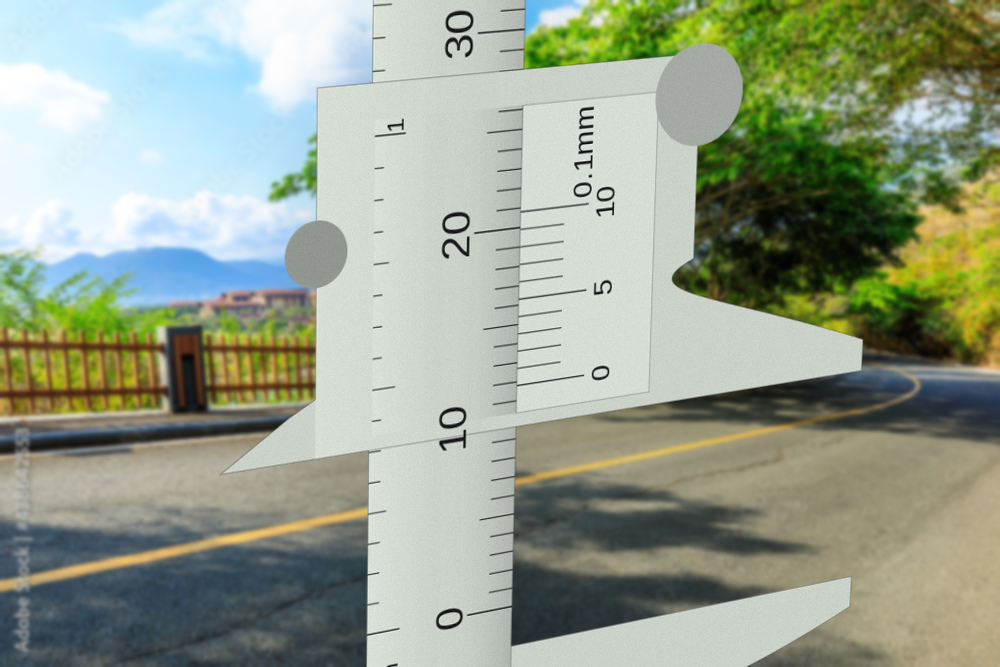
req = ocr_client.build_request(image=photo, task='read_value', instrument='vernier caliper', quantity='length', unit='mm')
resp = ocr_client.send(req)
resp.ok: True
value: 11.8 mm
